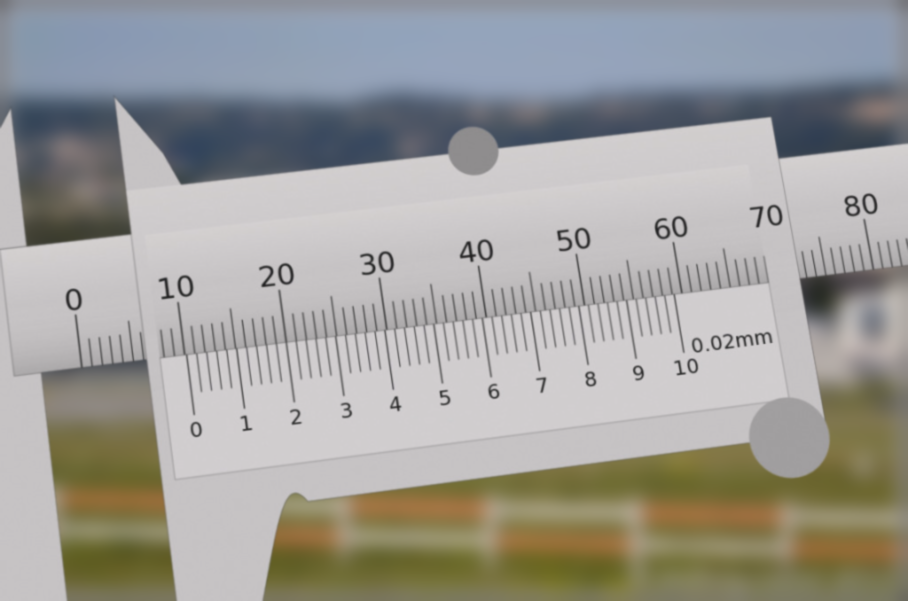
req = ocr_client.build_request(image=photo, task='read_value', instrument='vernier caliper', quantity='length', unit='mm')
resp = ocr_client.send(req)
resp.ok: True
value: 10.2 mm
